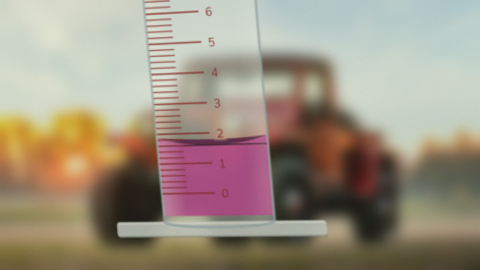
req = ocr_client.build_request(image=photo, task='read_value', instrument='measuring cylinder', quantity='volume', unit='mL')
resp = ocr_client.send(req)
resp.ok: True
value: 1.6 mL
